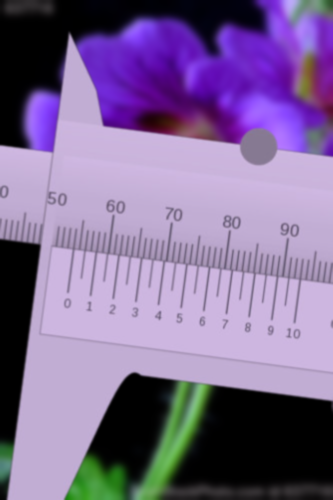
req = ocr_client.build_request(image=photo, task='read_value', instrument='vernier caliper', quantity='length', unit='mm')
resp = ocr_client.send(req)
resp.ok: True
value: 54.0 mm
